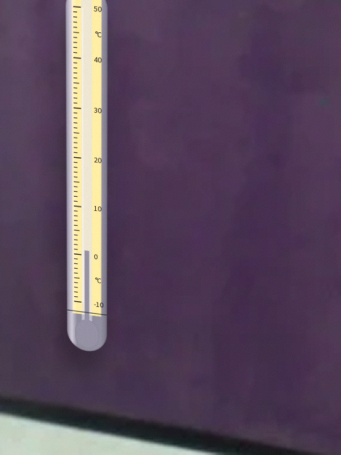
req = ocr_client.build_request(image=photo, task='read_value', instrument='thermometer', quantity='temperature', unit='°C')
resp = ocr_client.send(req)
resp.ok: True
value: 1 °C
